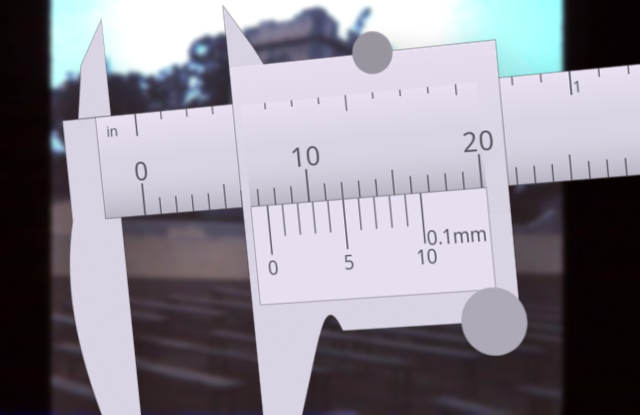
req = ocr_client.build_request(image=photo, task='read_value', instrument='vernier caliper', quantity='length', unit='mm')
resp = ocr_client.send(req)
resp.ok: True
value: 7.5 mm
